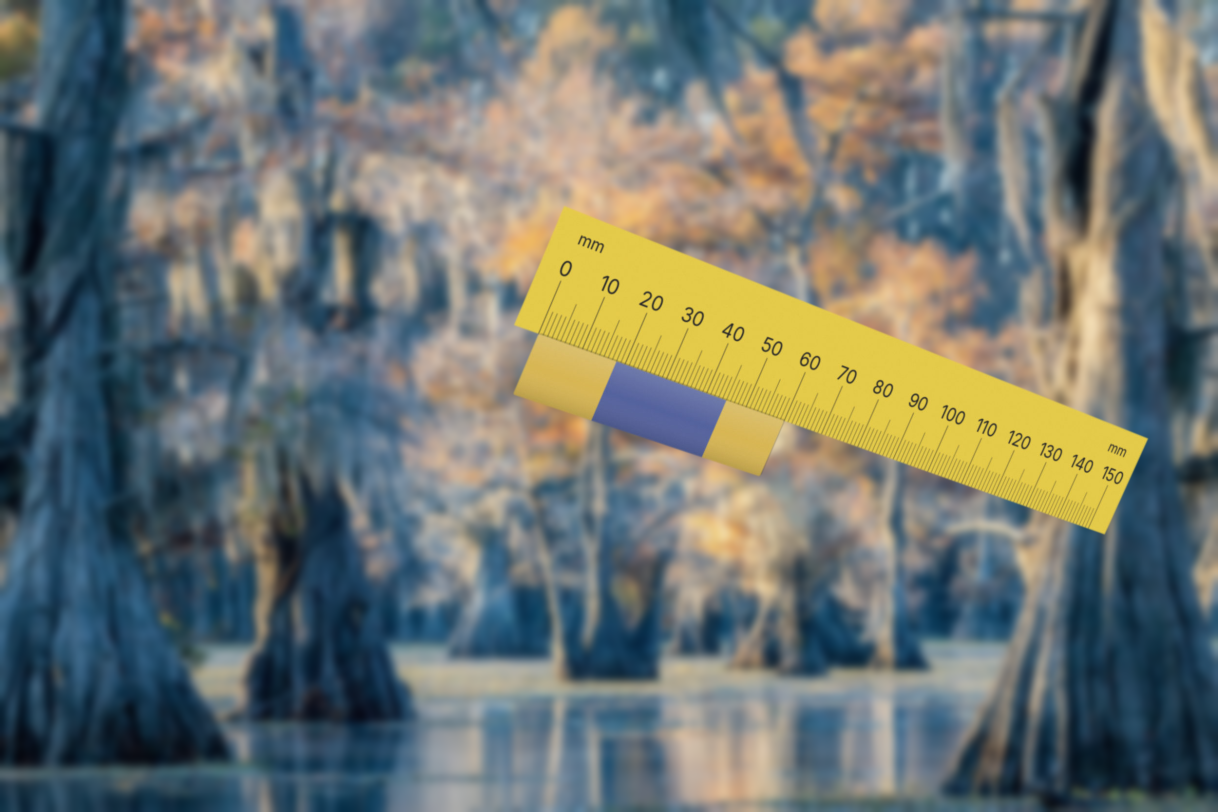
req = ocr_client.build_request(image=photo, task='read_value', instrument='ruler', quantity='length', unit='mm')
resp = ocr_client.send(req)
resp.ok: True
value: 60 mm
